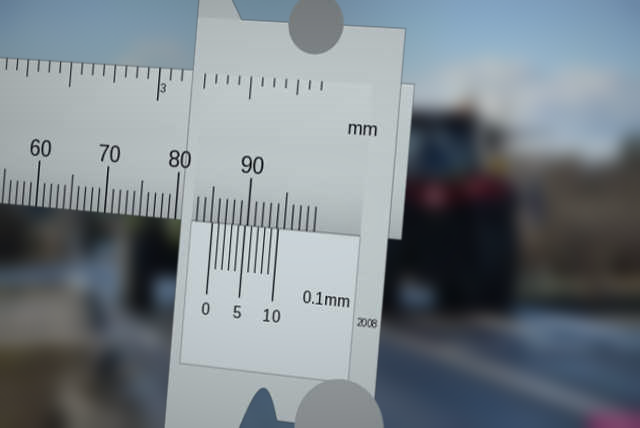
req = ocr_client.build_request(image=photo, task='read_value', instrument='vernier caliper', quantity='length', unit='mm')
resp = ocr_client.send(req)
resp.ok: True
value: 85.2 mm
